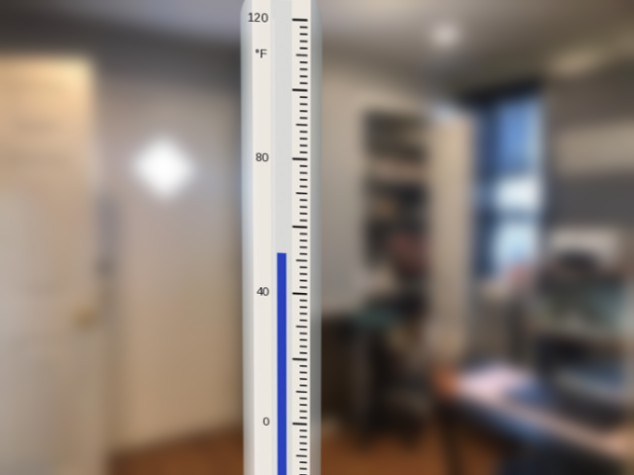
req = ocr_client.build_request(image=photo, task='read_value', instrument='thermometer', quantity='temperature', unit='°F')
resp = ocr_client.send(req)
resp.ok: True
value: 52 °F
